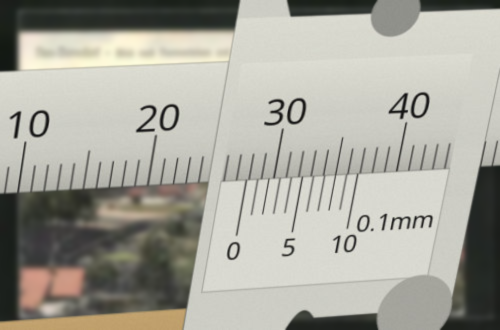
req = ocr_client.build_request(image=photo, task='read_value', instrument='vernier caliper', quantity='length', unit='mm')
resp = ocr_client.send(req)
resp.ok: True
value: 27.8 mm
